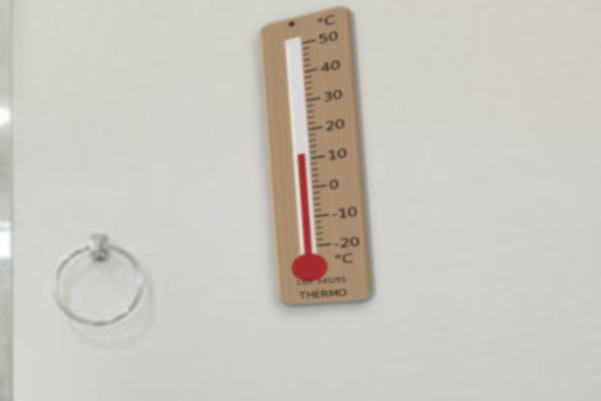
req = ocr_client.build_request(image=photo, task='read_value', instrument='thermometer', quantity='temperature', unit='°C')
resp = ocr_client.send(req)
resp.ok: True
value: 12 °C
